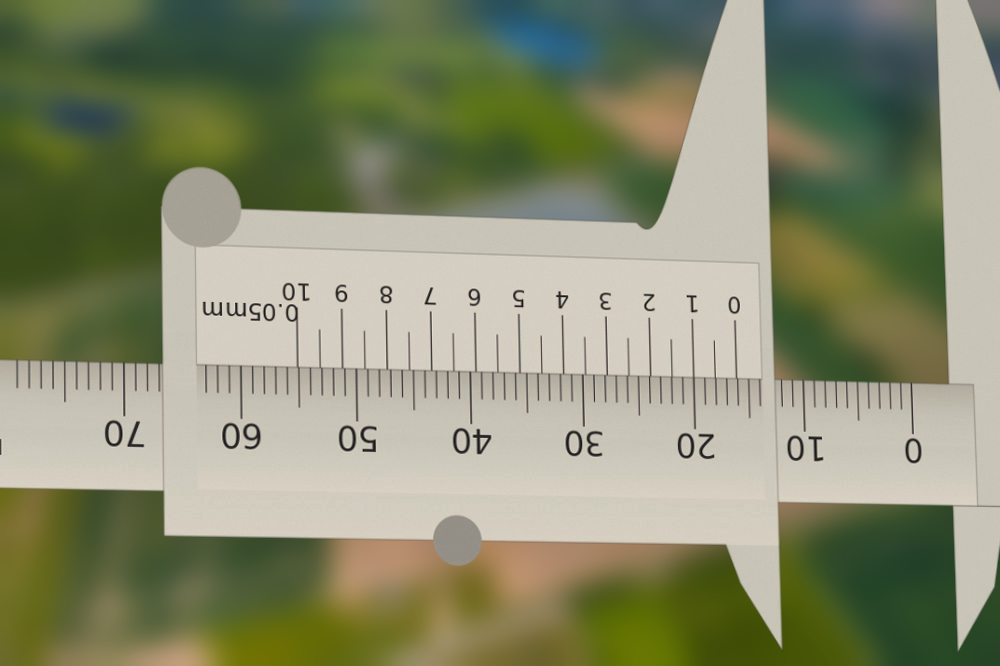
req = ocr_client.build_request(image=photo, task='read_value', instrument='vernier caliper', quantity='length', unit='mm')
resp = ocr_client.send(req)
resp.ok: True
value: 16.1 mm
